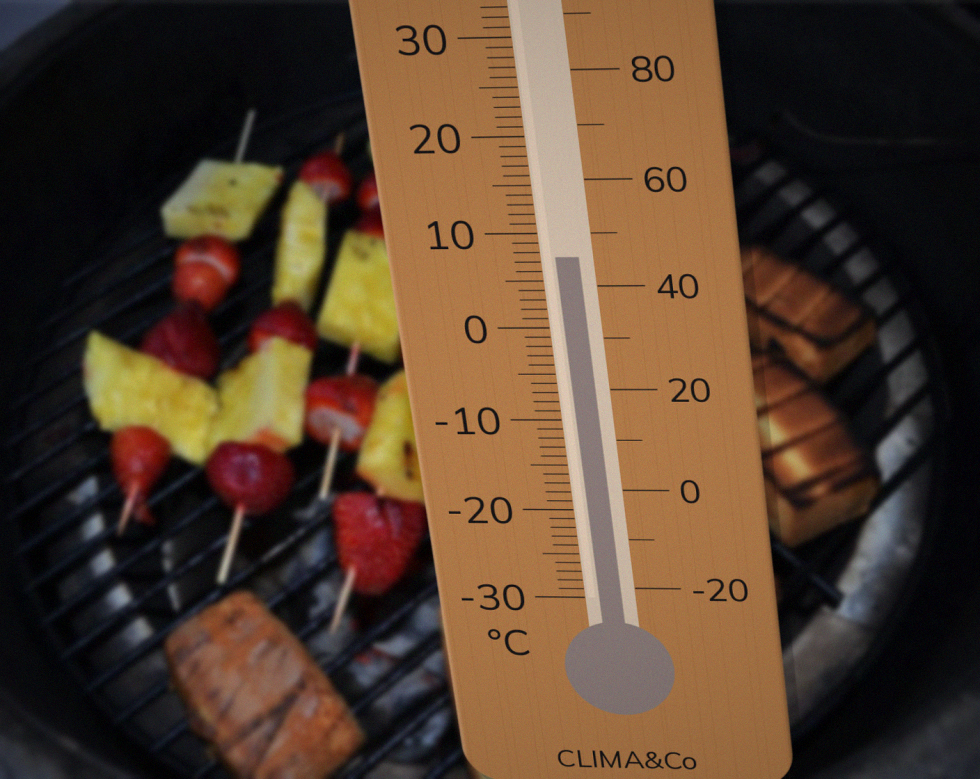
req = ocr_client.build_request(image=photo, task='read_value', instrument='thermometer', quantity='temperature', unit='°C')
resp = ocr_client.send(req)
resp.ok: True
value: 7.5 °C
